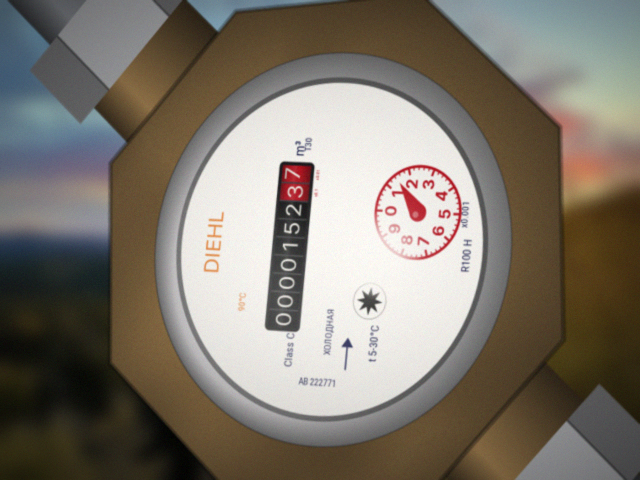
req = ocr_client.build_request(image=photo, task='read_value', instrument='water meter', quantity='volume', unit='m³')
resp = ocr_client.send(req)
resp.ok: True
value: 152.371 m³
